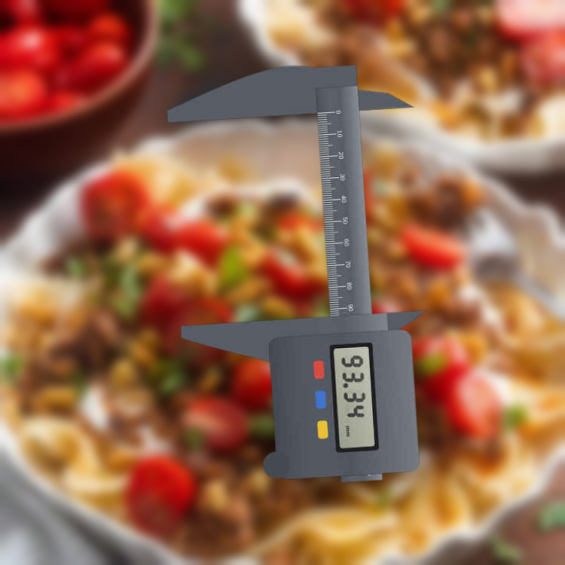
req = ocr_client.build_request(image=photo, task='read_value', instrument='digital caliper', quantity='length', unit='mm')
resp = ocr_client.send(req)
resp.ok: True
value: 93.34 mm
